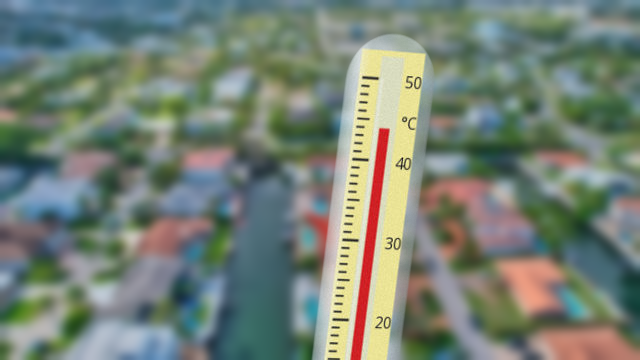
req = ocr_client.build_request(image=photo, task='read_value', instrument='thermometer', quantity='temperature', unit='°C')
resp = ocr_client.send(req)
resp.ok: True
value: 44 °C
